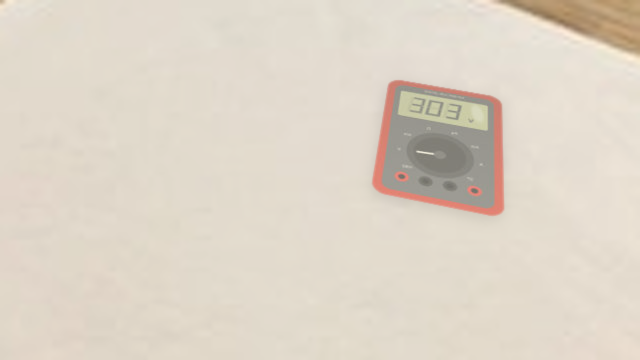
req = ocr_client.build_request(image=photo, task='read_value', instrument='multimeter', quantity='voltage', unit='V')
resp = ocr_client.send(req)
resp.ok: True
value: 303 V
